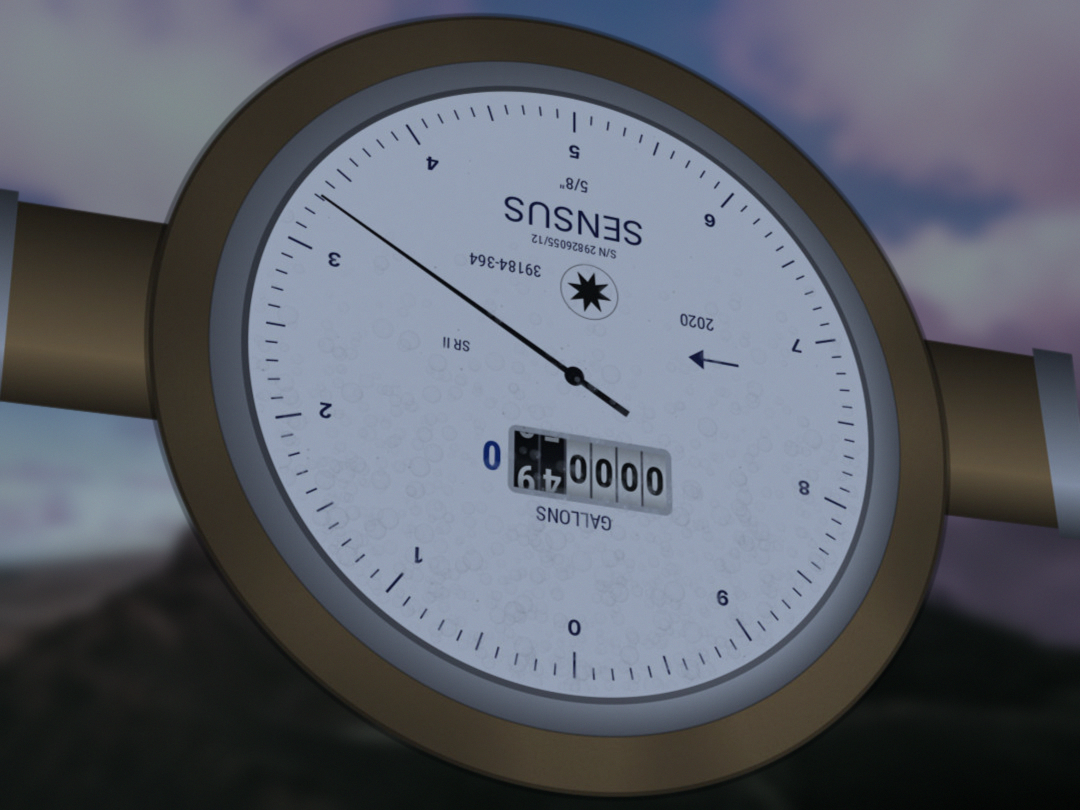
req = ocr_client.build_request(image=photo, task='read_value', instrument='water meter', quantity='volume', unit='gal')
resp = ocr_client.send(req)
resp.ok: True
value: 493.3 gal
